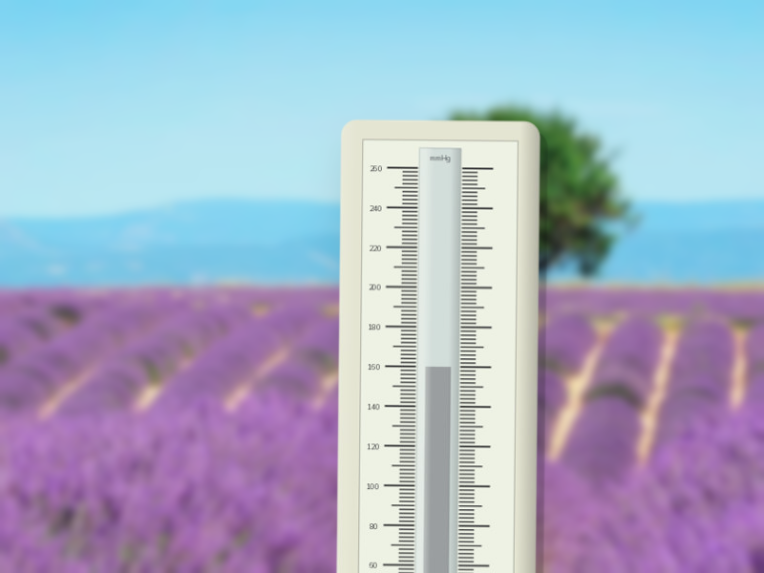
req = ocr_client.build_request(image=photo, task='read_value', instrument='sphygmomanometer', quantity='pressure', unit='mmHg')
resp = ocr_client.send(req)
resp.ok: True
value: 160 mmHg
